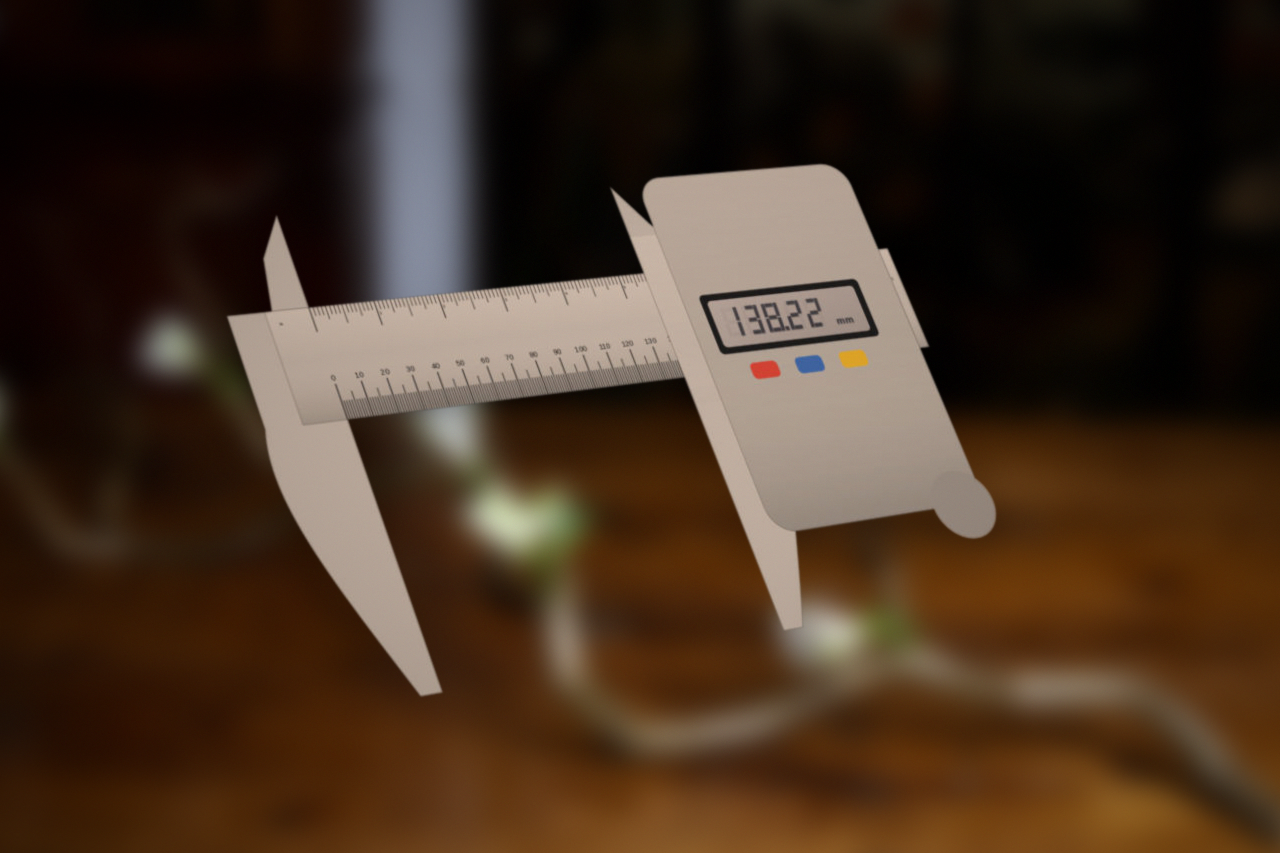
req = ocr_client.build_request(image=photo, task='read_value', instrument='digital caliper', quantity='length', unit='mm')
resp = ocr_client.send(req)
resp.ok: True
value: 138.22 mm
